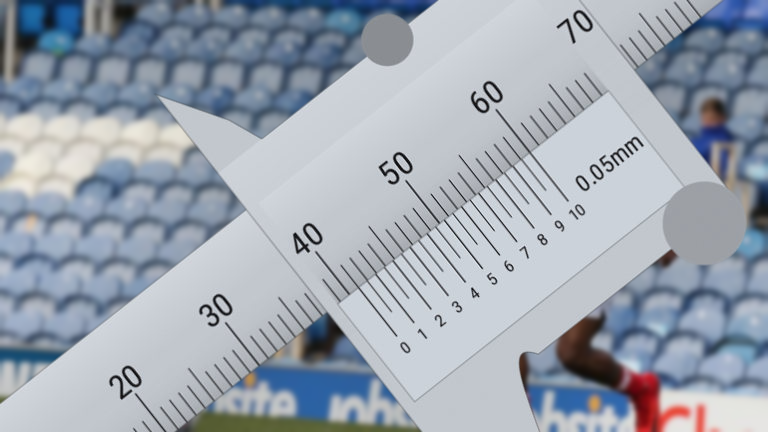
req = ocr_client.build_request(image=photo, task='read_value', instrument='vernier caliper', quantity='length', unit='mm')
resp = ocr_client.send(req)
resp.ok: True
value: 41.0 mm
